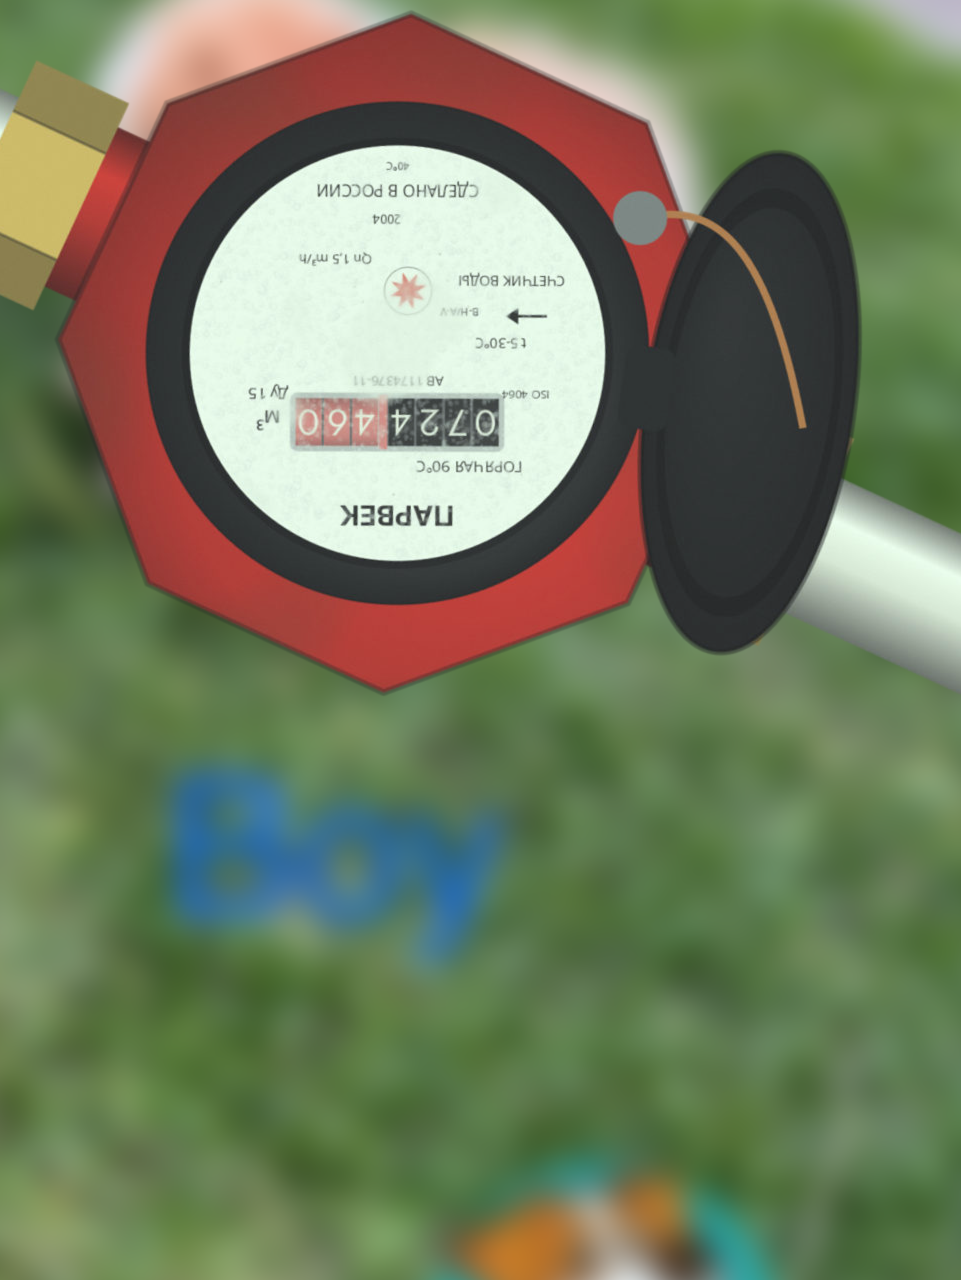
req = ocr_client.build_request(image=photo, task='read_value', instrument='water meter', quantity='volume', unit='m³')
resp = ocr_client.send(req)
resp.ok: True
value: 724.460 m³
